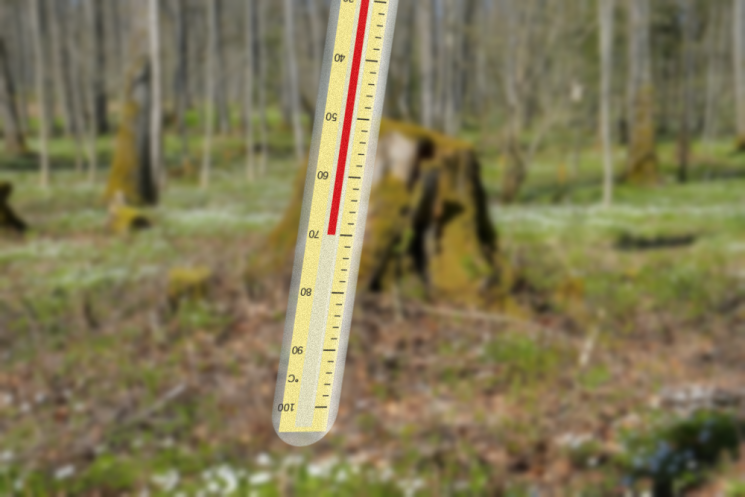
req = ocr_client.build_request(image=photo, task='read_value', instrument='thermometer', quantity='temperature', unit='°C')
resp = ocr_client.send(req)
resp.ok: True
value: 70 °C
